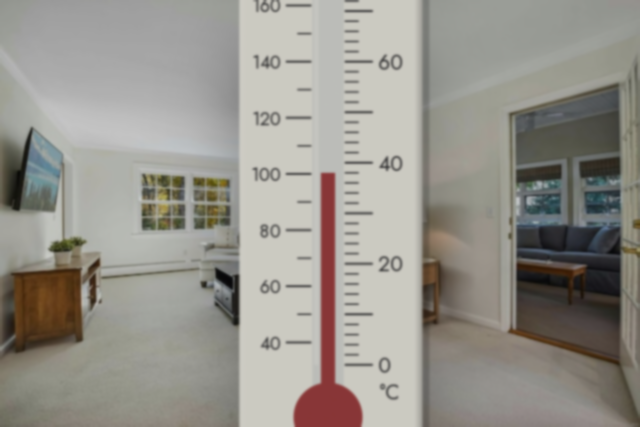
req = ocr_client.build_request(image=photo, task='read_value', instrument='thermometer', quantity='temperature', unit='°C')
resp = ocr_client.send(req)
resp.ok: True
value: 38 °C
